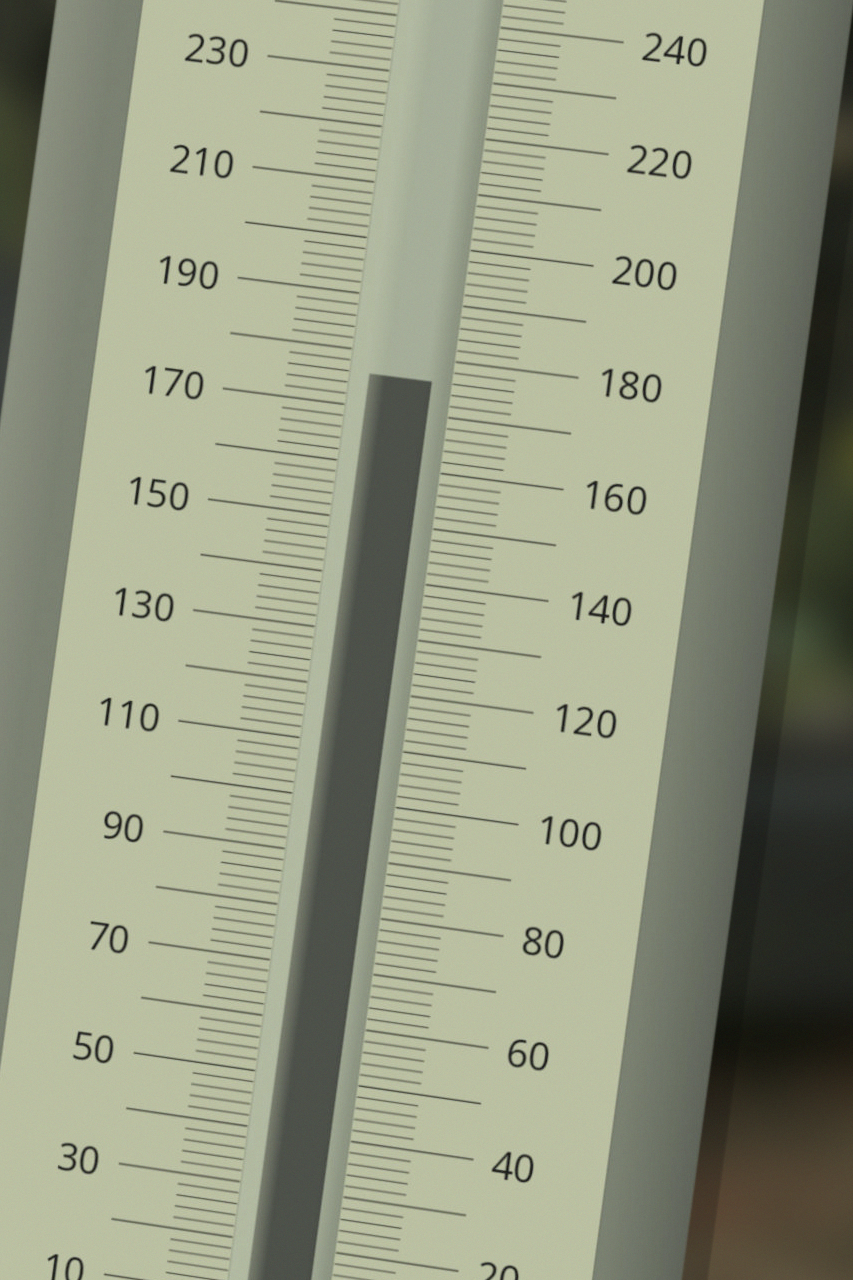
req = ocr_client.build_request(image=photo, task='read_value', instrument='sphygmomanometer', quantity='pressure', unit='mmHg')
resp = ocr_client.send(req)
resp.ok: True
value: 176 mmHg
